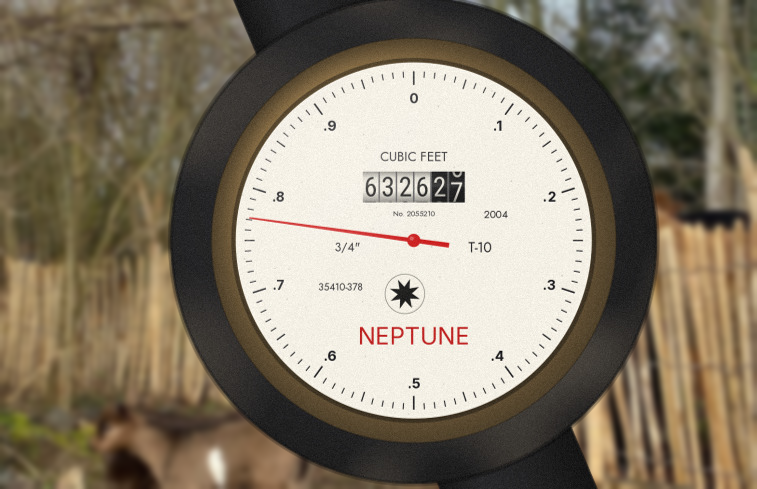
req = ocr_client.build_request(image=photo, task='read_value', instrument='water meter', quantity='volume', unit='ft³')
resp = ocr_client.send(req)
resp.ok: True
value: 632626.77 ft³
